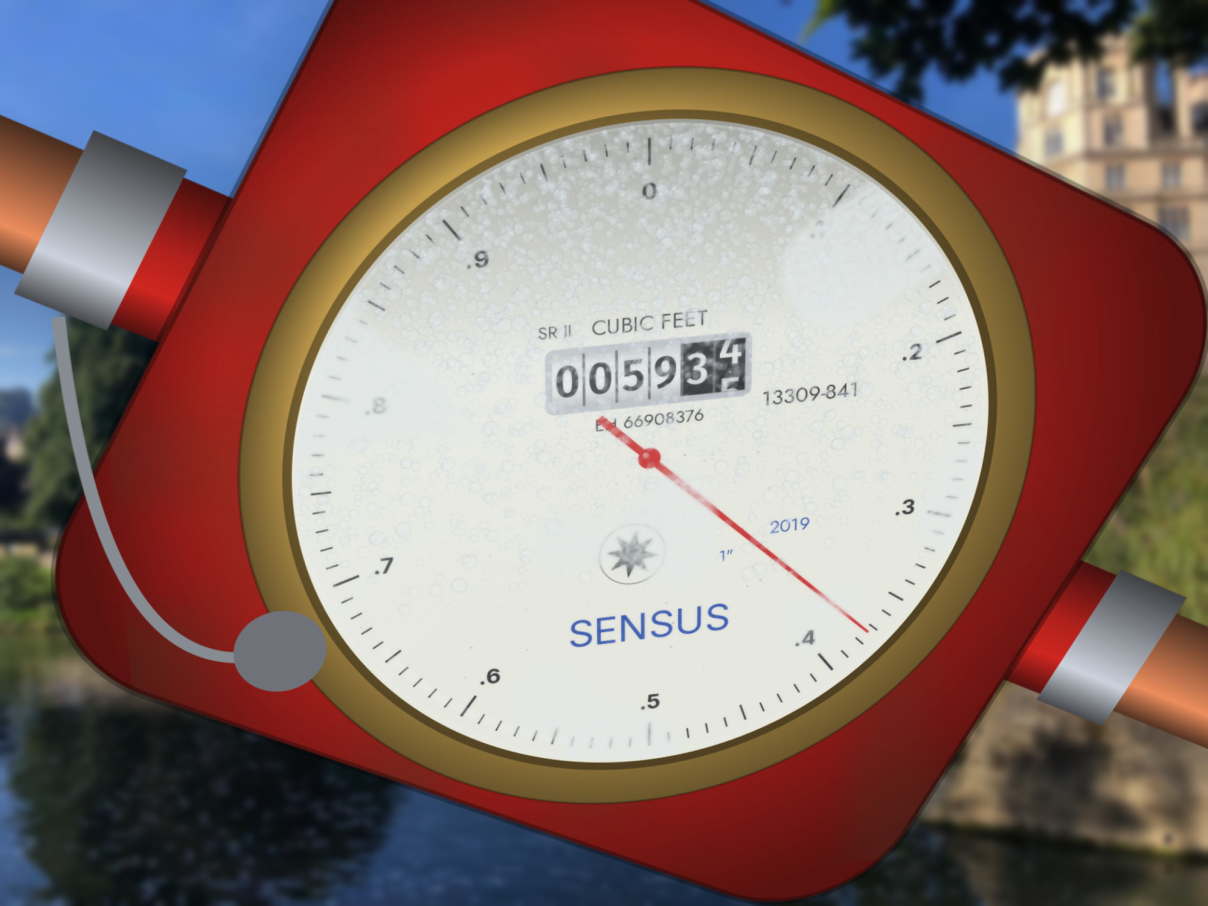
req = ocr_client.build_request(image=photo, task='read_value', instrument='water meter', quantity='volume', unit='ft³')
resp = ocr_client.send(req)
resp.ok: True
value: 5934.37 ft³
